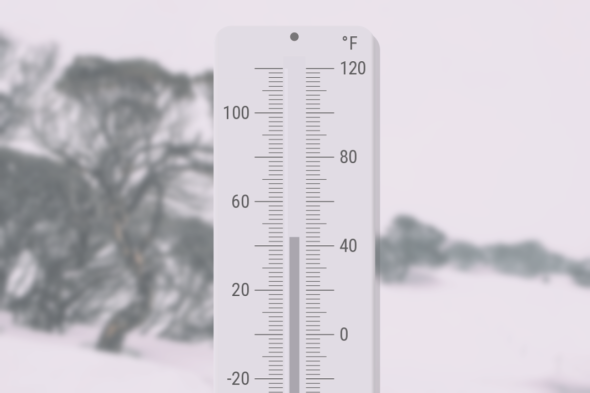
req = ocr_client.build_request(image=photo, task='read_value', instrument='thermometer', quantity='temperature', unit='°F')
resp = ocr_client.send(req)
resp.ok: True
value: 44 °F
